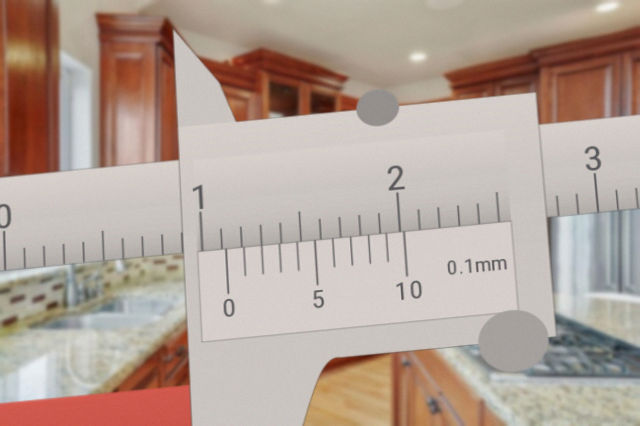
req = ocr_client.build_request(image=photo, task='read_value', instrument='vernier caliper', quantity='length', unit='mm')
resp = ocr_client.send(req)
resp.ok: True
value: 11.2 mm
